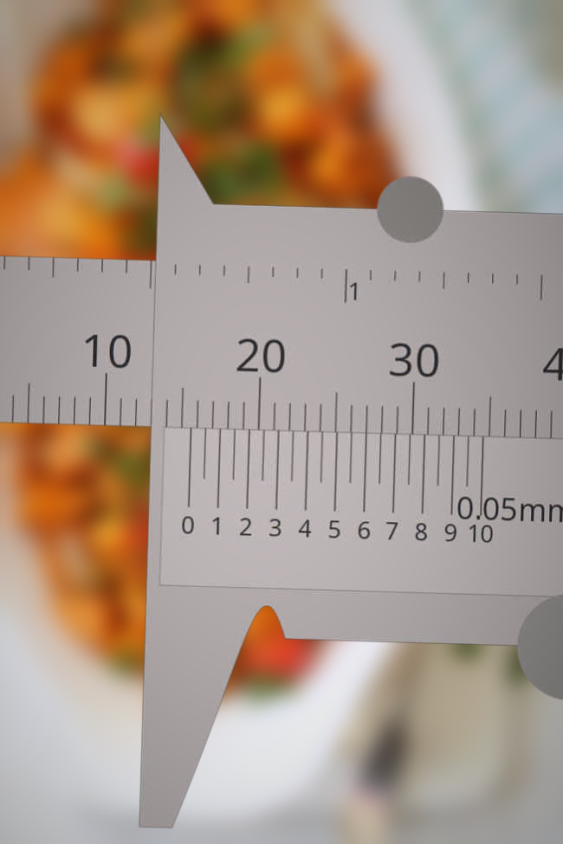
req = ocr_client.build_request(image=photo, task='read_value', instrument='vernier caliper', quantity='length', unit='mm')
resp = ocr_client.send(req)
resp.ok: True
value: 15.6 mm
